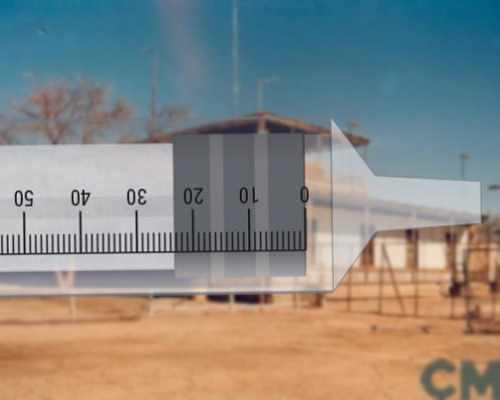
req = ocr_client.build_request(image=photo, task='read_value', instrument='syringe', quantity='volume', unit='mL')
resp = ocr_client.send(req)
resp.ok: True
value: 0 mL
